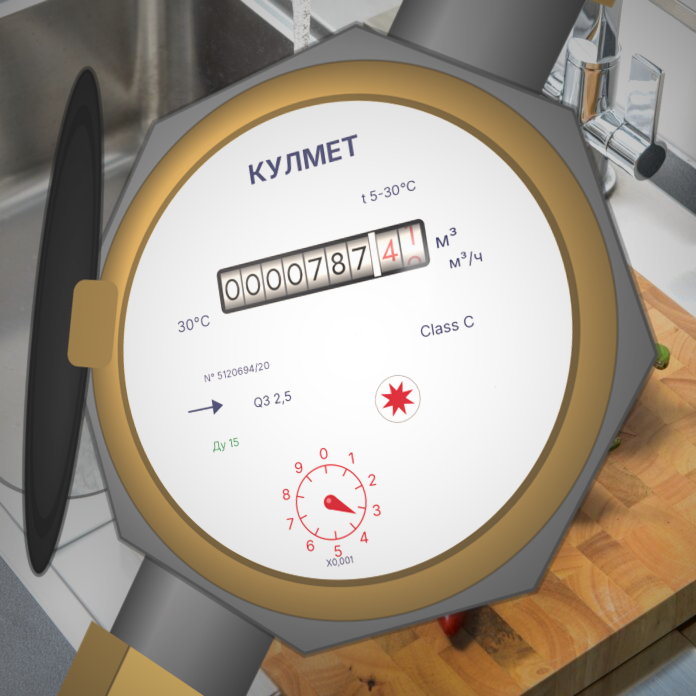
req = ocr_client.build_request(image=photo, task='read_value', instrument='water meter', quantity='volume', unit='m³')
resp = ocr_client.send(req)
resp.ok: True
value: 787.413 m³
